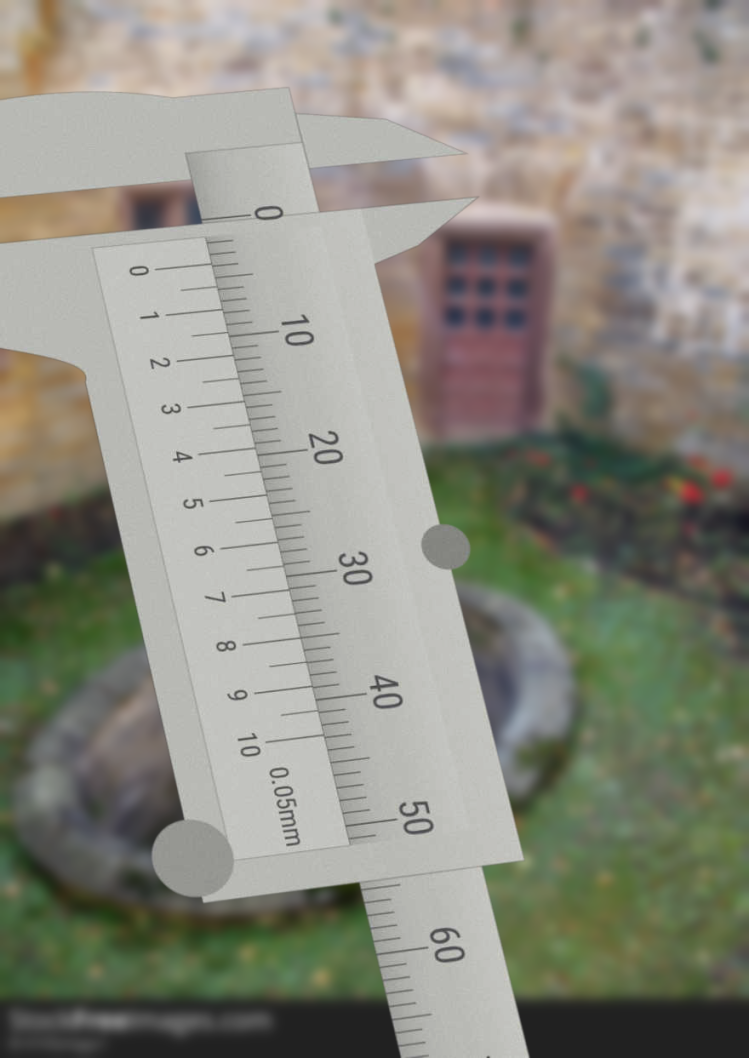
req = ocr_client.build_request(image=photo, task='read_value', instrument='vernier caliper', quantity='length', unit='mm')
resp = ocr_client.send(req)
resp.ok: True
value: 3.8 mm
